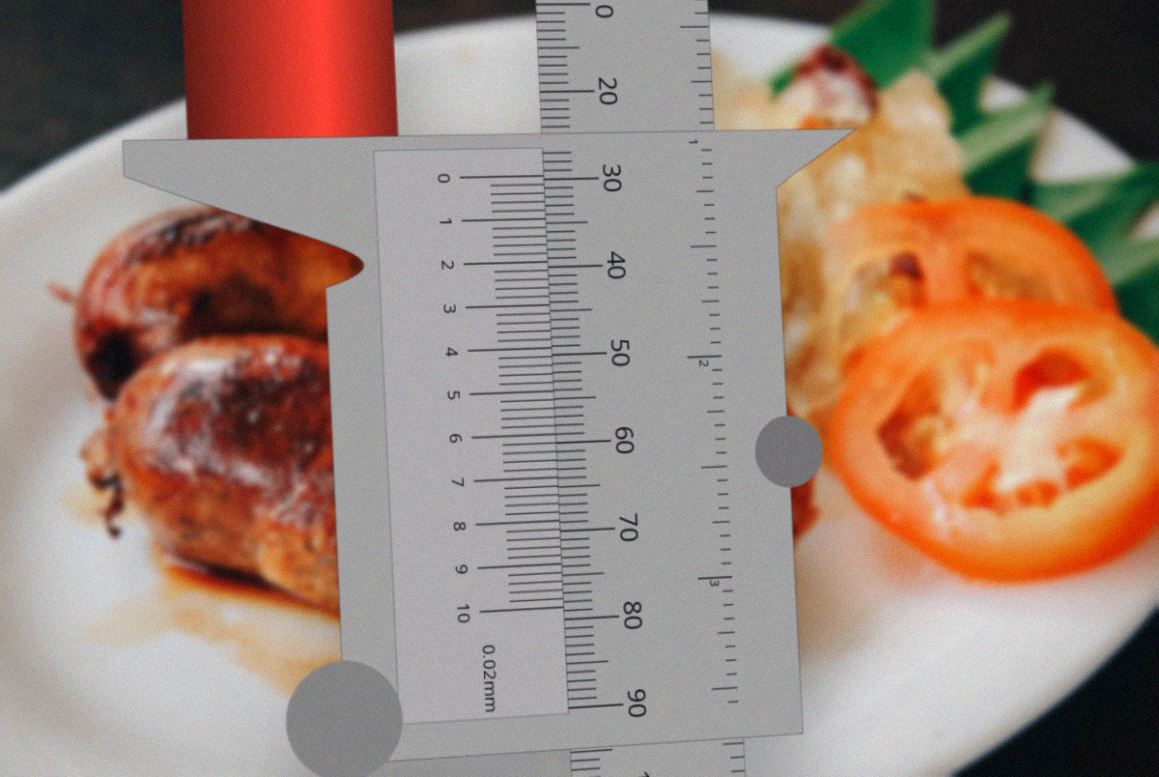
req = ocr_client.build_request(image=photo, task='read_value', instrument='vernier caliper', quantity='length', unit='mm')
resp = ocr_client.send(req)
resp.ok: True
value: 29.6 mm
